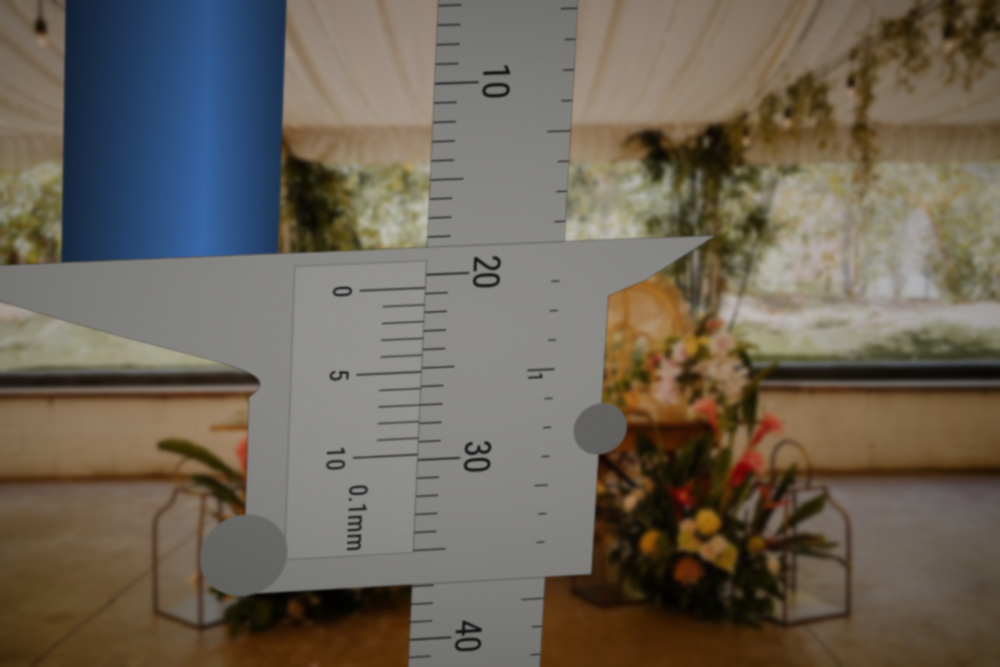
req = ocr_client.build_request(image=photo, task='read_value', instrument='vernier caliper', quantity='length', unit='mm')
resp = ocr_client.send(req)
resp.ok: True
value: 20.7 mm
